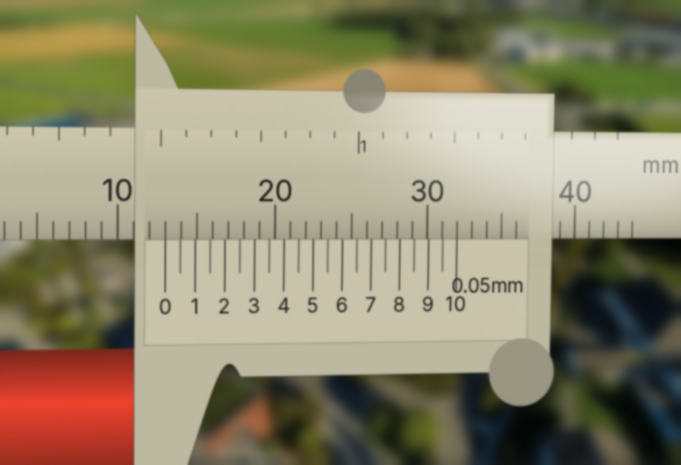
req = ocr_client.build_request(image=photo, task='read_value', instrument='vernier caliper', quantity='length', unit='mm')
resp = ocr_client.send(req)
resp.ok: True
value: 13.0 mm
